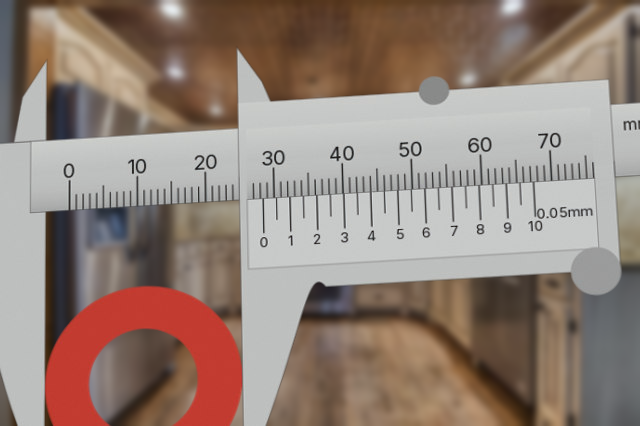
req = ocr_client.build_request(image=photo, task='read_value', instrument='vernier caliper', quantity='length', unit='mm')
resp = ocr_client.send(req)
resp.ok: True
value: 28.4 mm
